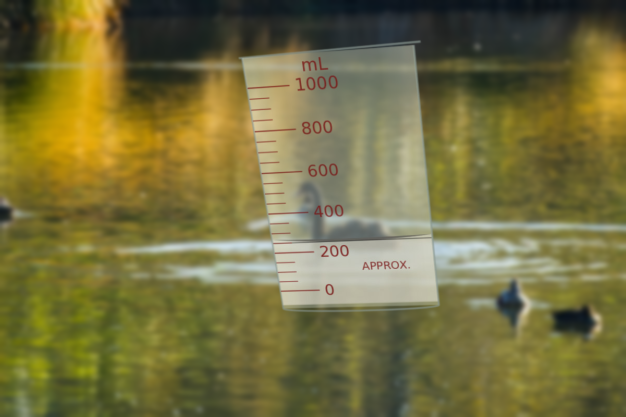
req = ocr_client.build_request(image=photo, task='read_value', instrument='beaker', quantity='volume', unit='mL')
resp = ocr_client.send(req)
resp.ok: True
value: 250 mL
